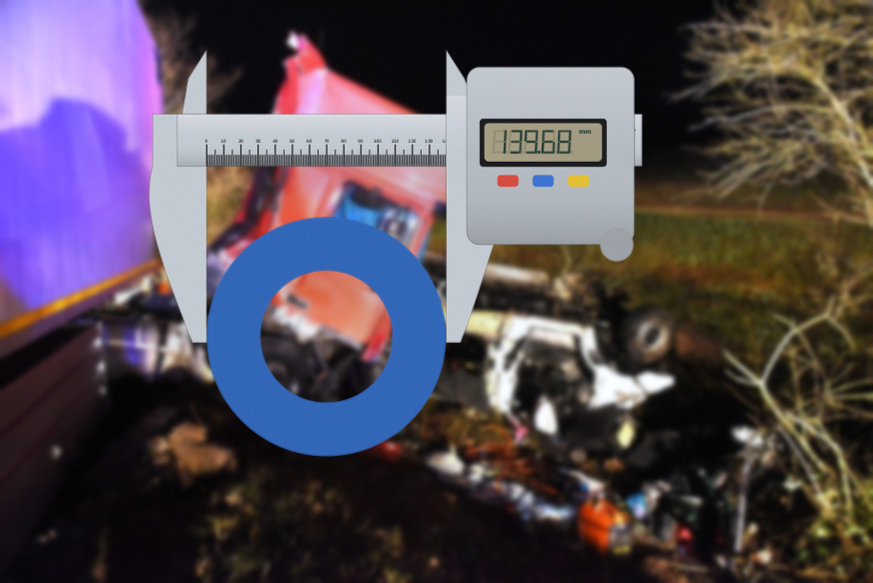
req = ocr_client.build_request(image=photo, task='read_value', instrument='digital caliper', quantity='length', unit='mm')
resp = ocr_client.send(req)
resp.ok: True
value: 139.68 mm
